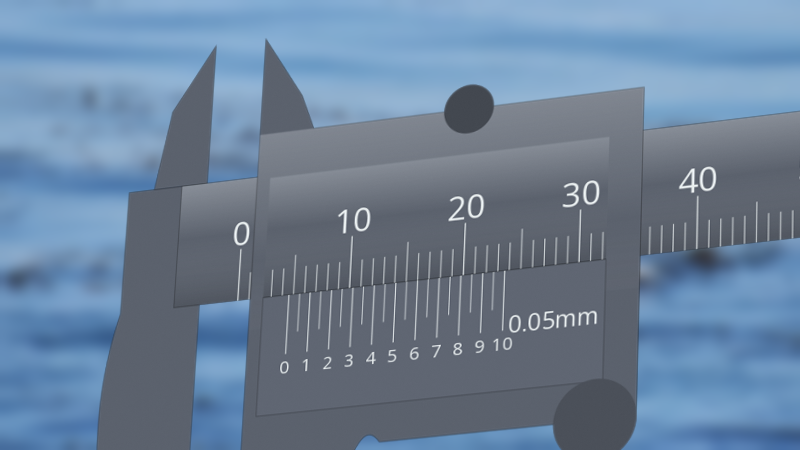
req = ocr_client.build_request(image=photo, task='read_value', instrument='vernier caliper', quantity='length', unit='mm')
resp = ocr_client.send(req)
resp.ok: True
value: 4.6 mm
